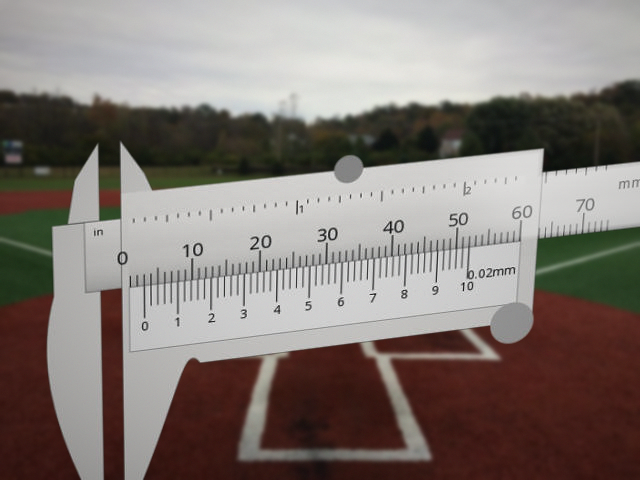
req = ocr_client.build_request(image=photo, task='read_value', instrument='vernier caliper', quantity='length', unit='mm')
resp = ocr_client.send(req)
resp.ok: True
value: 3.0 mm
